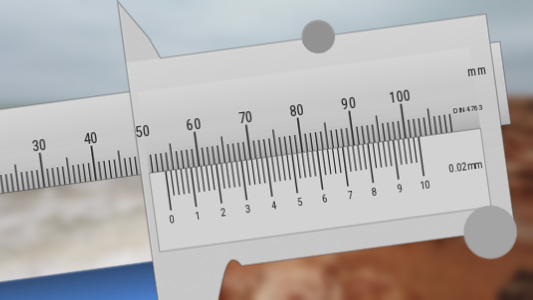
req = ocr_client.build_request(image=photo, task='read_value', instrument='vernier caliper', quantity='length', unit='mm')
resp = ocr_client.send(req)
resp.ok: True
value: 53.5 mm
